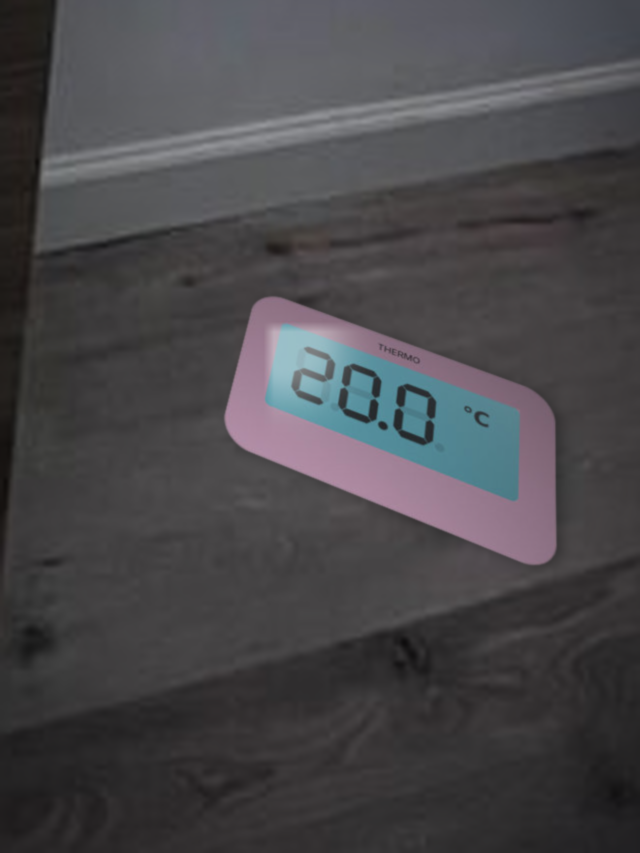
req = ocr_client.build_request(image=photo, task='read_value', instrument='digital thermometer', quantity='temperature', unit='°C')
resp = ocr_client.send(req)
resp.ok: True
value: 20.0 °C
